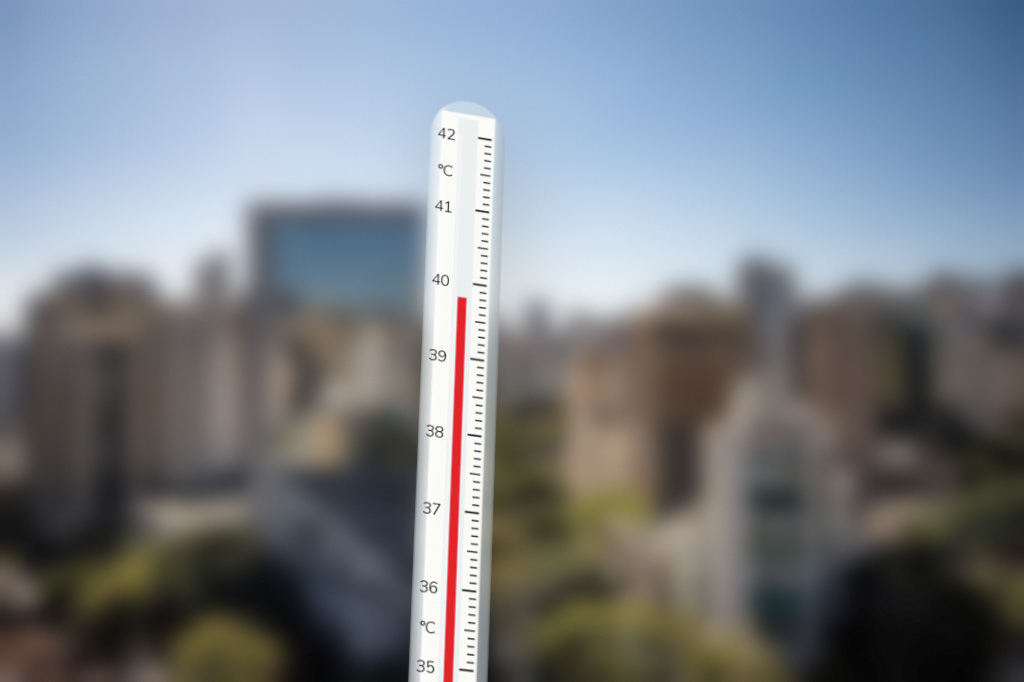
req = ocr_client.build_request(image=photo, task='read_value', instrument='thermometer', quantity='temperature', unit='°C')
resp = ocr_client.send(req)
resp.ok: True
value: 39.8 °C
